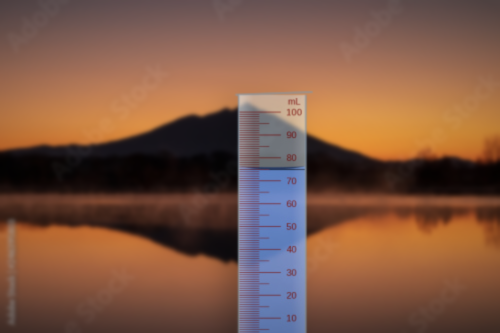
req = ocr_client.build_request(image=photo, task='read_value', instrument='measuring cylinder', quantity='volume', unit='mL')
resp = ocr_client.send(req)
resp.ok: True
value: 75 mL
